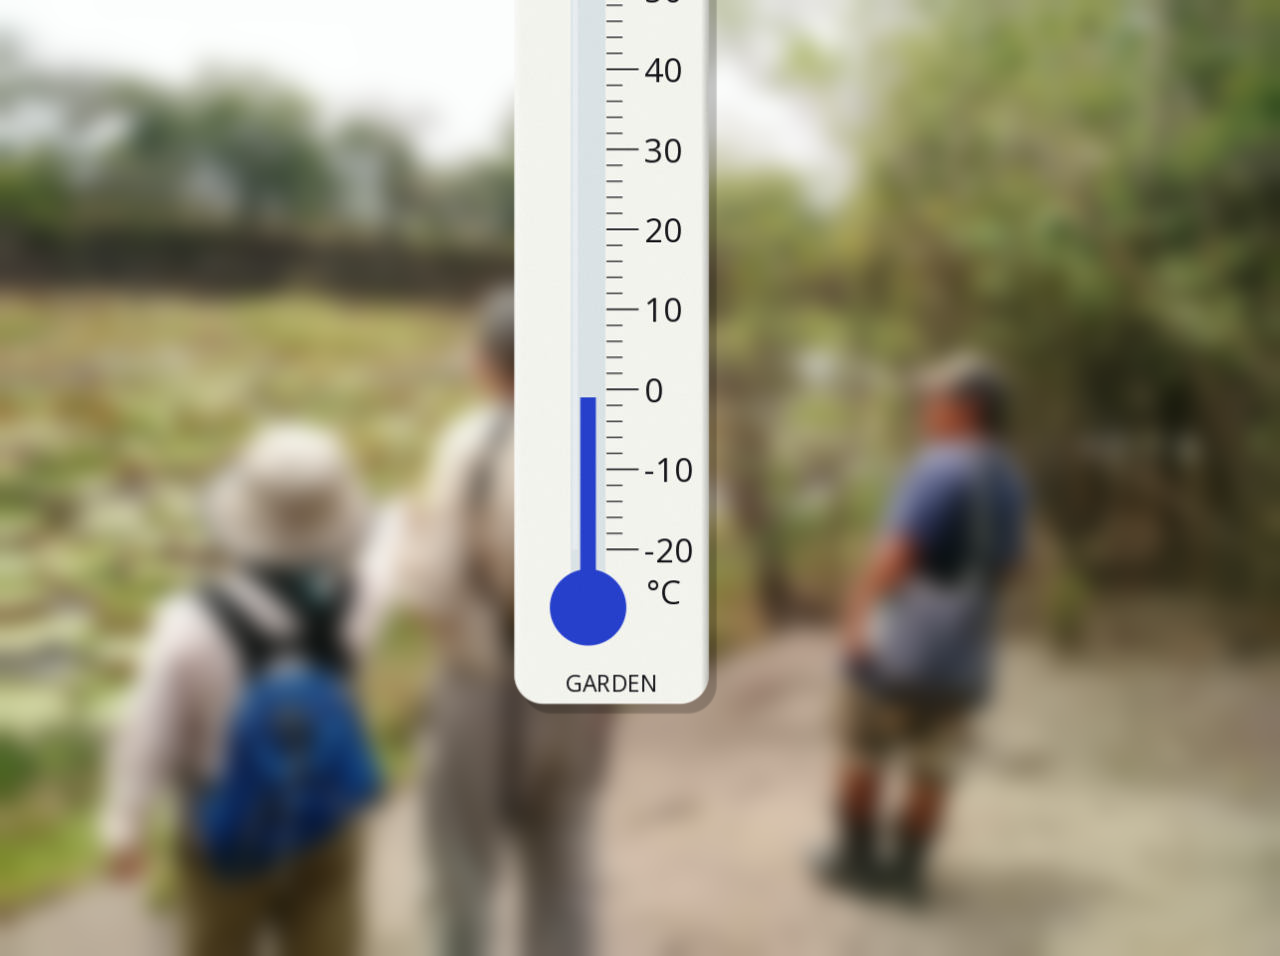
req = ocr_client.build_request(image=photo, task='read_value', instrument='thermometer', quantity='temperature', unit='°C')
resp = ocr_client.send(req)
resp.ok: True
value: -1 °C
